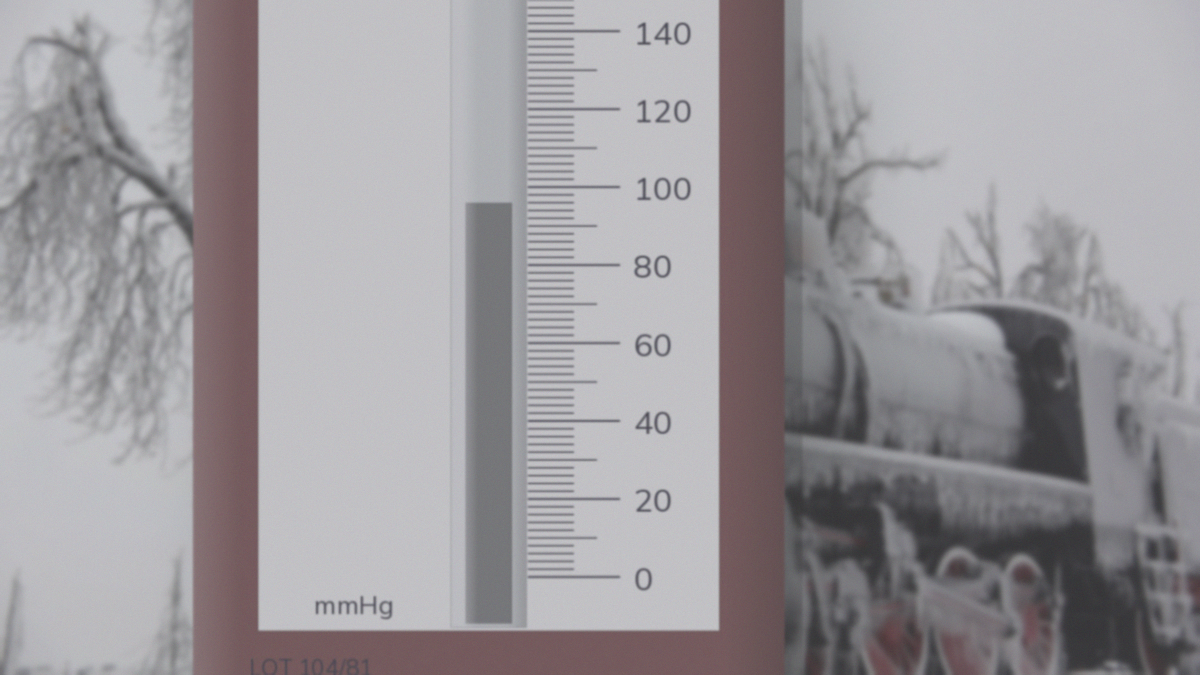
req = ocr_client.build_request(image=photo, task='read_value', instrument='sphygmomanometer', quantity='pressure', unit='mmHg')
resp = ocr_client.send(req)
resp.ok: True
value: 96 mmHg
